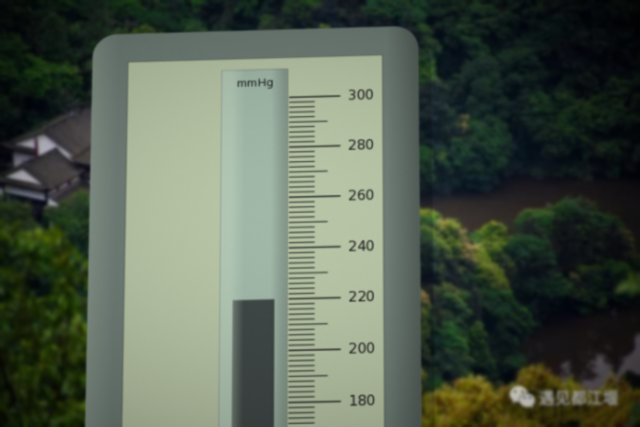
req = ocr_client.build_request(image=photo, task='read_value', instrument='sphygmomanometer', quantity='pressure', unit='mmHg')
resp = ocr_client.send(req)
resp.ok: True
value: 220 mmHg
